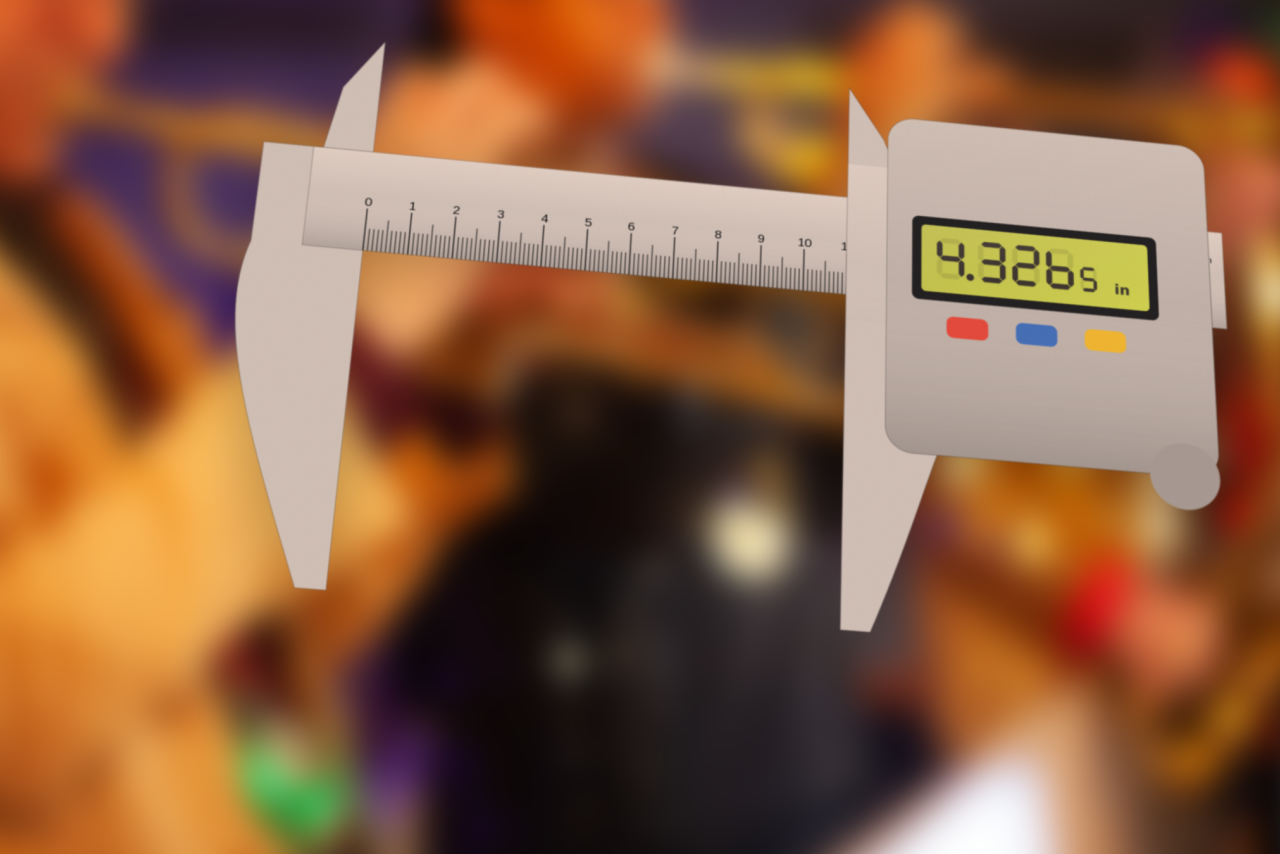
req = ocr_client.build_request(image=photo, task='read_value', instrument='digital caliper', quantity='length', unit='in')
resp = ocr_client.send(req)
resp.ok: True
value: 4.3265 in
